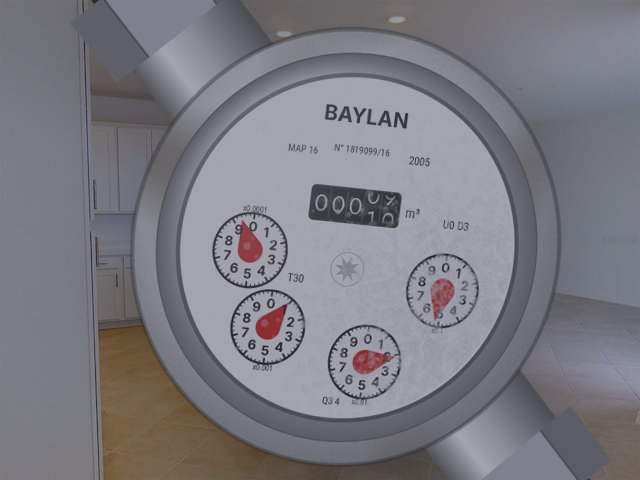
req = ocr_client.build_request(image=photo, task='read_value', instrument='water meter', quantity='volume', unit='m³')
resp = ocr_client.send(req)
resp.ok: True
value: 9.5209 m³
